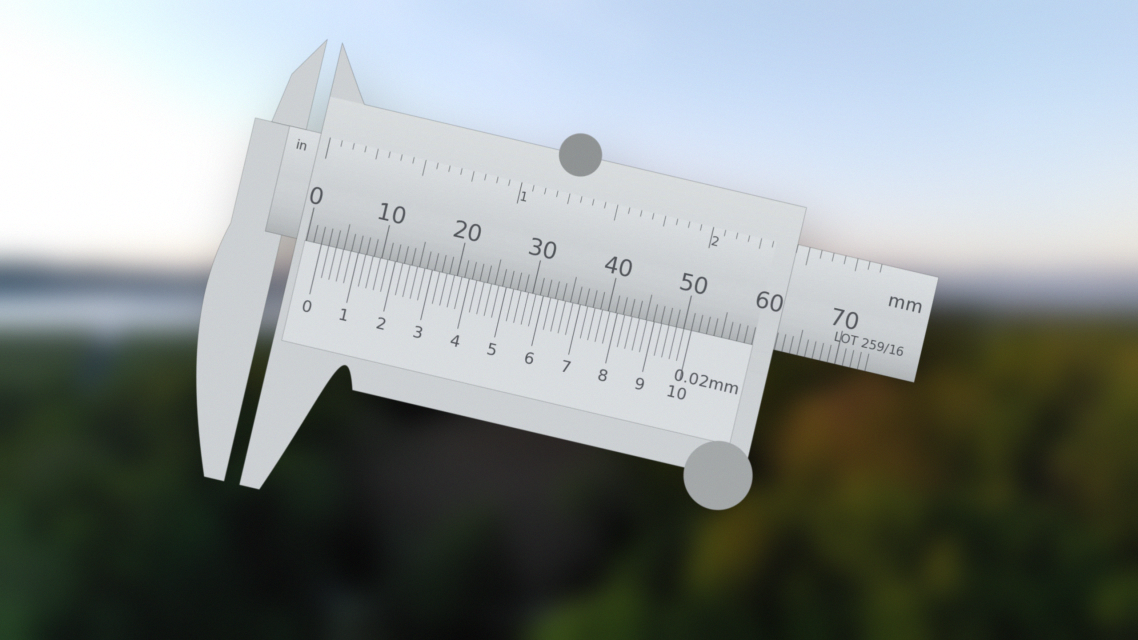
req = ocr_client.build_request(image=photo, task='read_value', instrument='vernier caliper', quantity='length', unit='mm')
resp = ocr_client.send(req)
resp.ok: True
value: 2.0 mm
